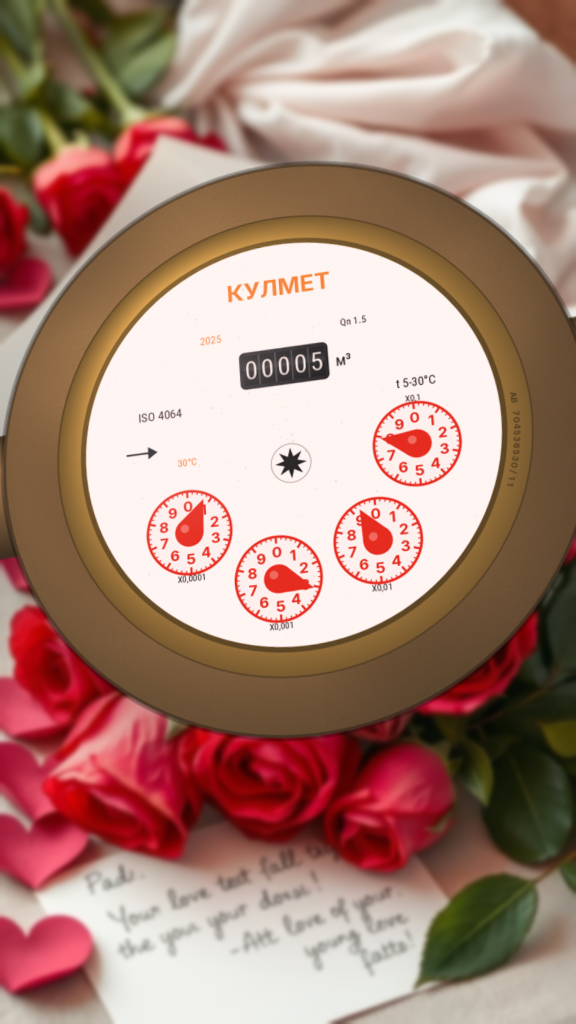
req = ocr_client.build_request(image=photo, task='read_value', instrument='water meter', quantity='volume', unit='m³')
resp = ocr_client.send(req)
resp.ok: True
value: 5.7930 m³
